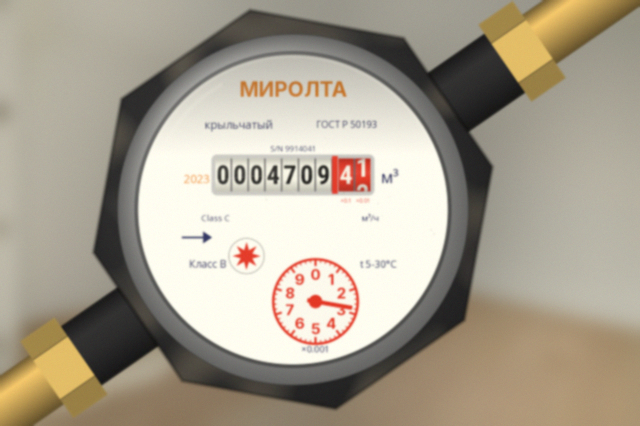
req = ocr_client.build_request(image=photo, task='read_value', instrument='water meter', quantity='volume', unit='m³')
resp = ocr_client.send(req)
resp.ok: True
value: 4709.412 m³
